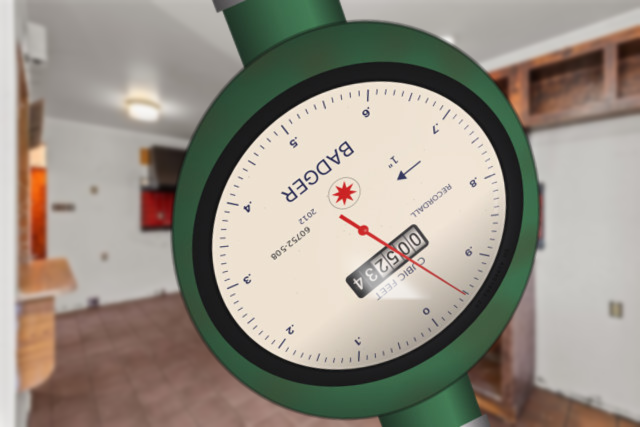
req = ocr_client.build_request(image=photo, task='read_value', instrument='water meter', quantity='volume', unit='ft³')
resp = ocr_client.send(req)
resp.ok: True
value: 5233.95 ft³
